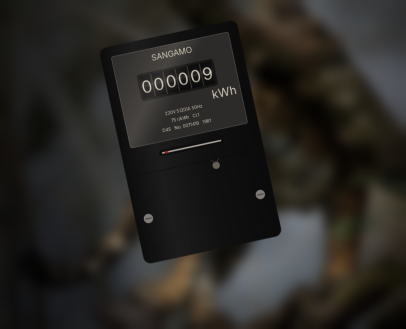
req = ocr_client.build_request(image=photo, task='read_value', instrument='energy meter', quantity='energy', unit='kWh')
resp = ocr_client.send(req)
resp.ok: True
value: 9 kWh
